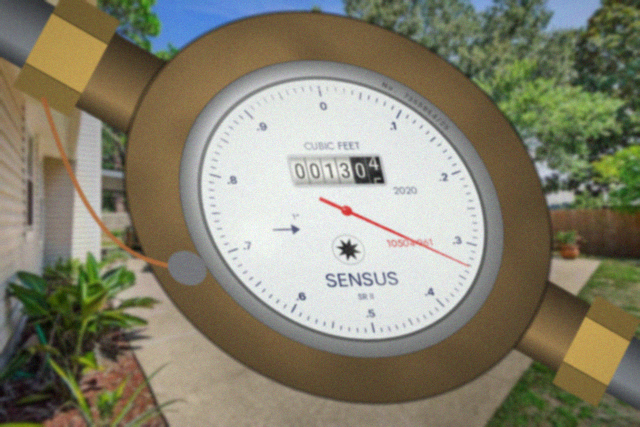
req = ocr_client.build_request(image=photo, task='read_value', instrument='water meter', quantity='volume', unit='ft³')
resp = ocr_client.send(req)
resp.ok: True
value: 1304.33 ft³
